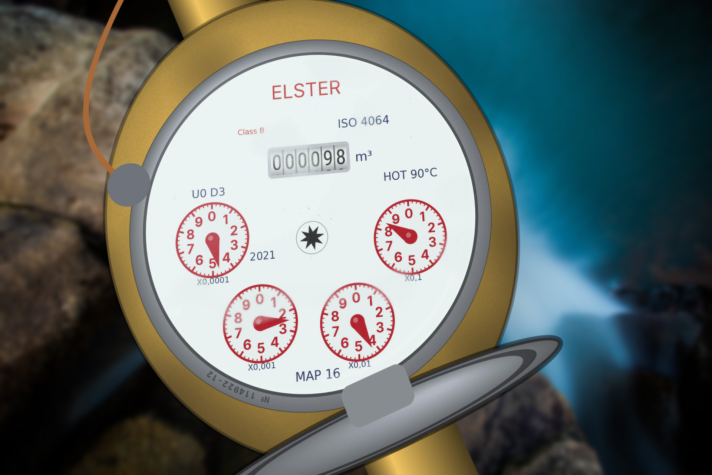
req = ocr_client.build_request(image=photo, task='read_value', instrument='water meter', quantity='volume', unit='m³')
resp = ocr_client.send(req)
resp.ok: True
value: 98.8424 m³
